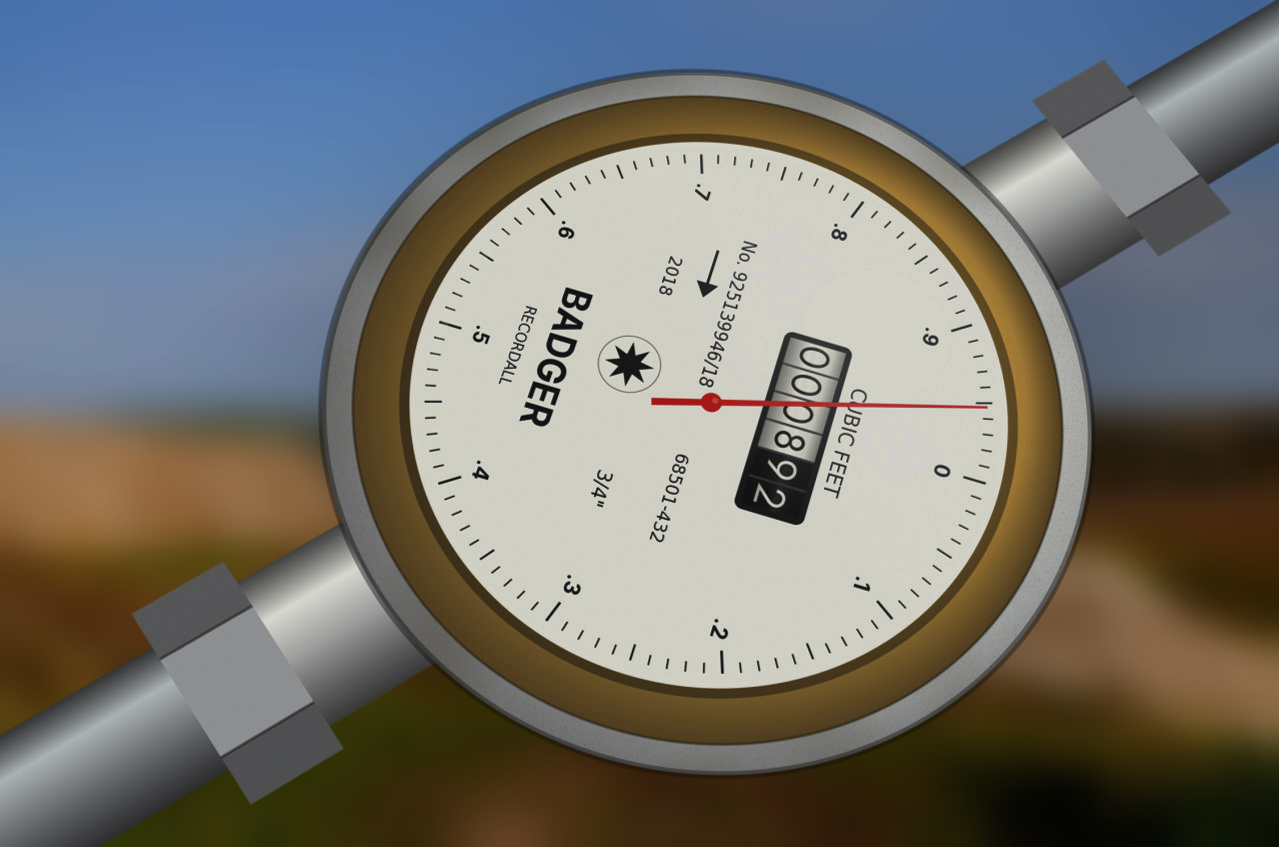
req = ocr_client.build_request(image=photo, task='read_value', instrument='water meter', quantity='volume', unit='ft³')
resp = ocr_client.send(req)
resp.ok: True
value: 891.95 ft³
